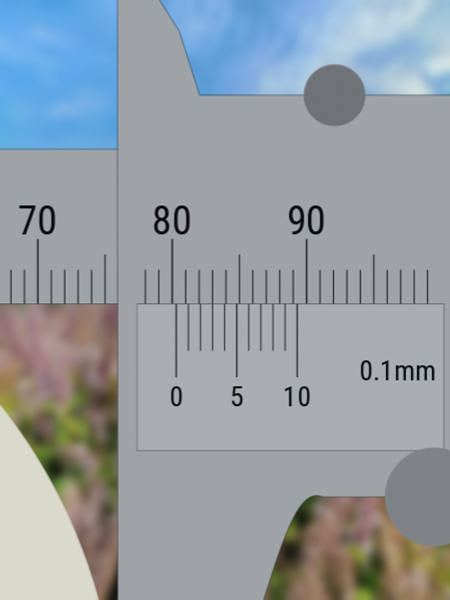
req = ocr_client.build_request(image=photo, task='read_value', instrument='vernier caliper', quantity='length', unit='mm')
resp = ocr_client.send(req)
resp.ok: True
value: 80.3 mm
